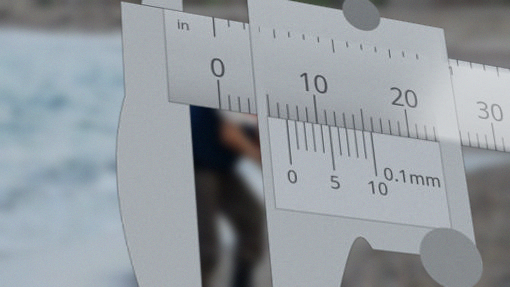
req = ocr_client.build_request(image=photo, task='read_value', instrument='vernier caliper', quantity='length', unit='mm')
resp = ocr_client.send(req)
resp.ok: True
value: 6.8 mm
